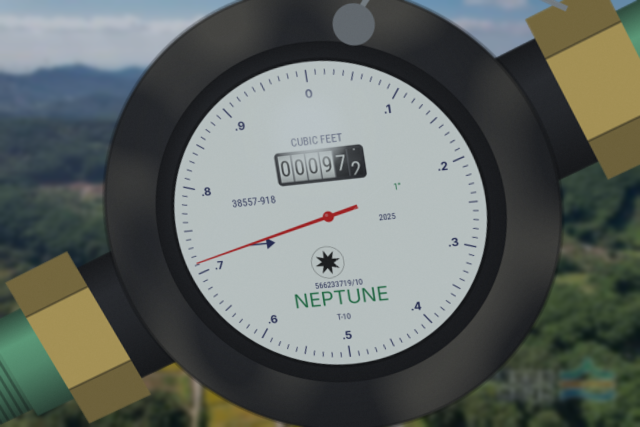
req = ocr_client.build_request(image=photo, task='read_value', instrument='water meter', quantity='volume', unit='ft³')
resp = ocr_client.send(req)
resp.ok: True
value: 971.71 ft³
